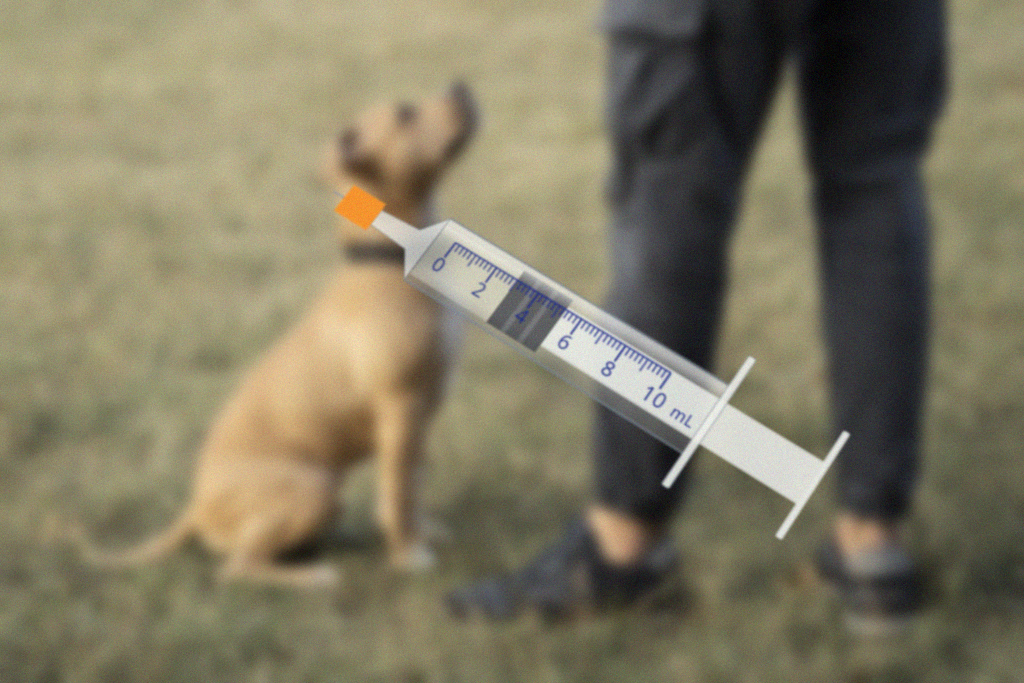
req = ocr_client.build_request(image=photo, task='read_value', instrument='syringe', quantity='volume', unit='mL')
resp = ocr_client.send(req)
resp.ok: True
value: 3 mL
